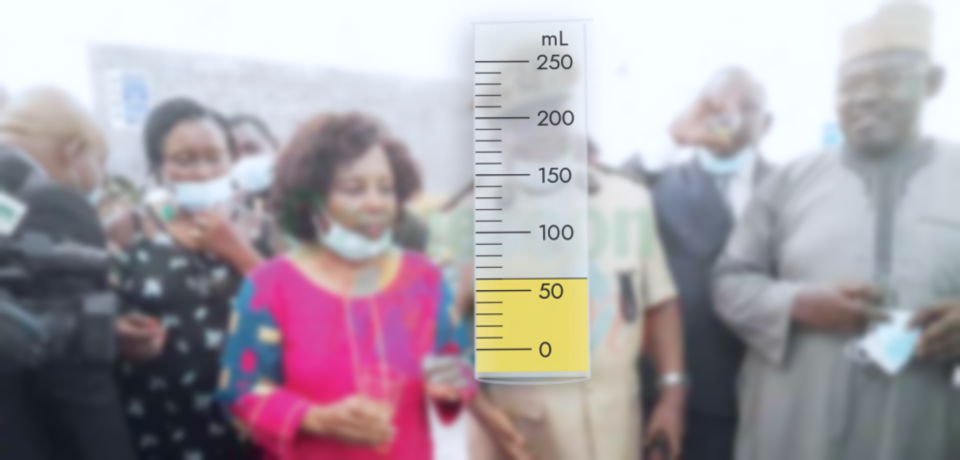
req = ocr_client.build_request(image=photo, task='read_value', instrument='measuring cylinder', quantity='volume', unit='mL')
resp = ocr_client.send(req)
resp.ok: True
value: 60 mL
